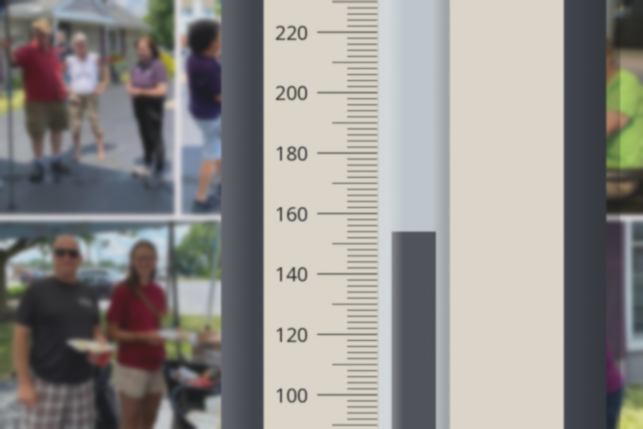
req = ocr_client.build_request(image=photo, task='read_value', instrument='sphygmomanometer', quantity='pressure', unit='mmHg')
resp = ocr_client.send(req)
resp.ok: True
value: 154 mmHg
